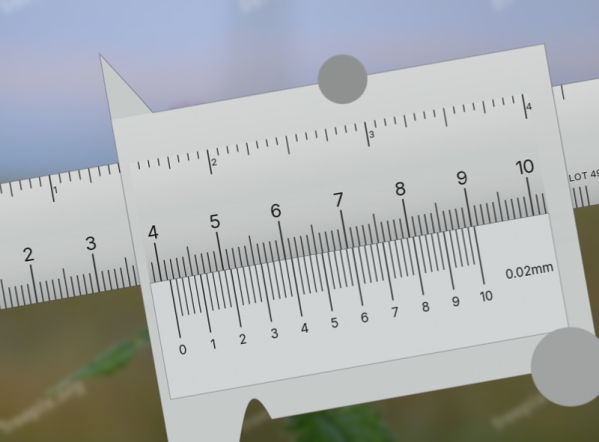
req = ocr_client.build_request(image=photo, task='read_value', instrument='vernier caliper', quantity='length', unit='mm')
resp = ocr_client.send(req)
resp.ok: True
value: 41.4 mm
